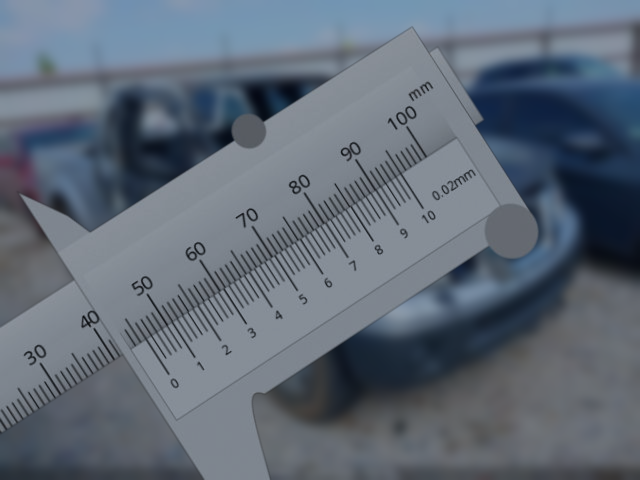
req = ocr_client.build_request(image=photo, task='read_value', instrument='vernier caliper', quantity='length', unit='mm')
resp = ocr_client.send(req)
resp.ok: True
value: 46.0 mm
